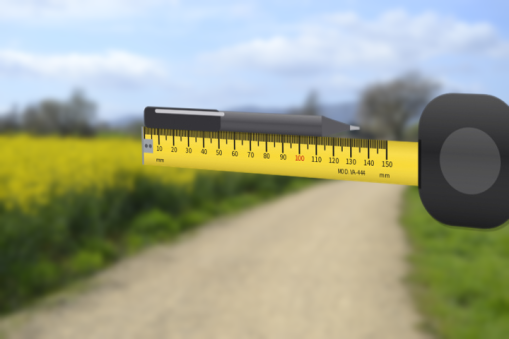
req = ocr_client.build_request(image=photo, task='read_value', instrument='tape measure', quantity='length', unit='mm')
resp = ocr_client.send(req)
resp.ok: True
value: 135 mm
